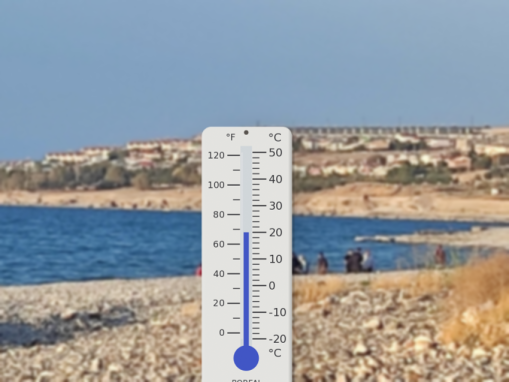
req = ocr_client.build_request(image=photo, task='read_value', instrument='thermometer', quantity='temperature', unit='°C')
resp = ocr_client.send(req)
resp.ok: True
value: 20 °C
